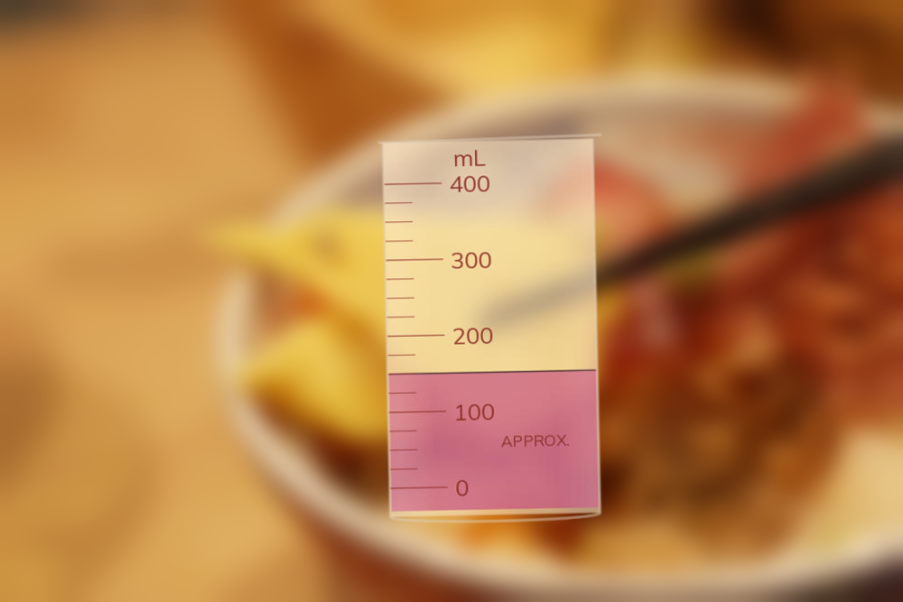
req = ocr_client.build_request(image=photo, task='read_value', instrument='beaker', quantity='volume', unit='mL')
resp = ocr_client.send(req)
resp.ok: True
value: 150 mL
